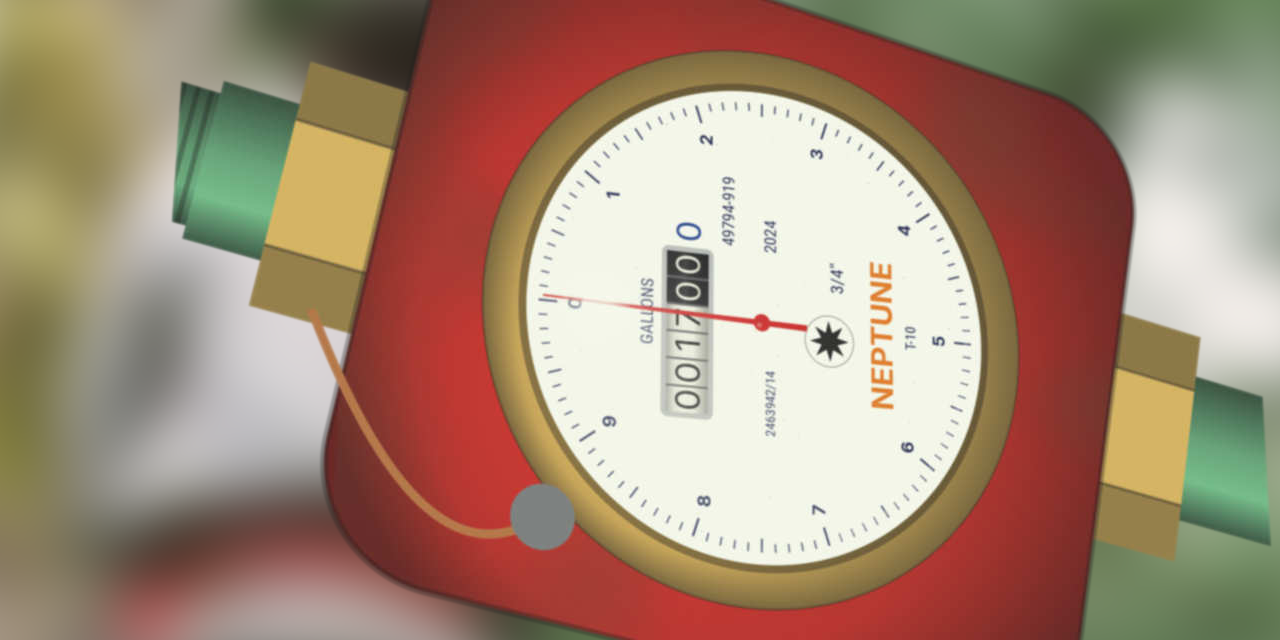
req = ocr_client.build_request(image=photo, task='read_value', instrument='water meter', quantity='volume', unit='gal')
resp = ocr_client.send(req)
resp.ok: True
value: 17000.0 gal
